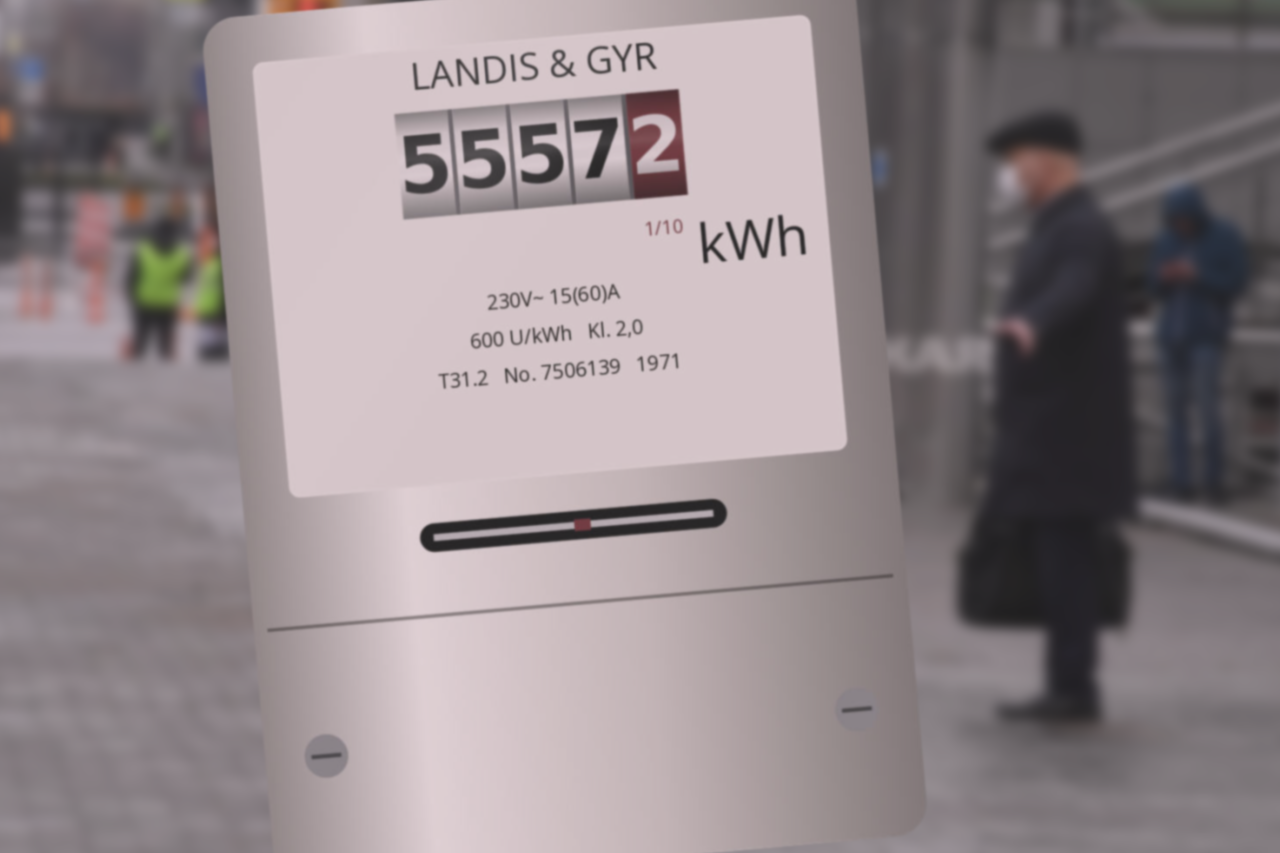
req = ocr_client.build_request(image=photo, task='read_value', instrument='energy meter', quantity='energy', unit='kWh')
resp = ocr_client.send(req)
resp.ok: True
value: 5557.2 kWh
